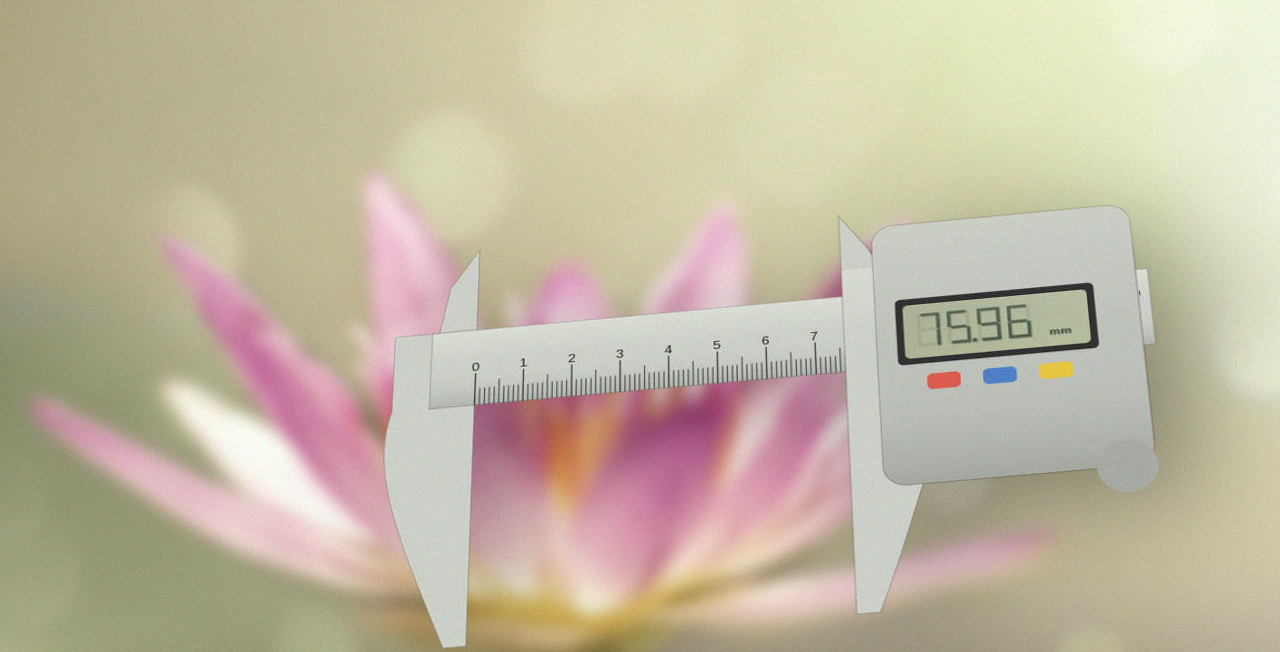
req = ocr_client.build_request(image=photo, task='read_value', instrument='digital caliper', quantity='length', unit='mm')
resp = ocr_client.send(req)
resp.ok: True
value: 75.96 mm
